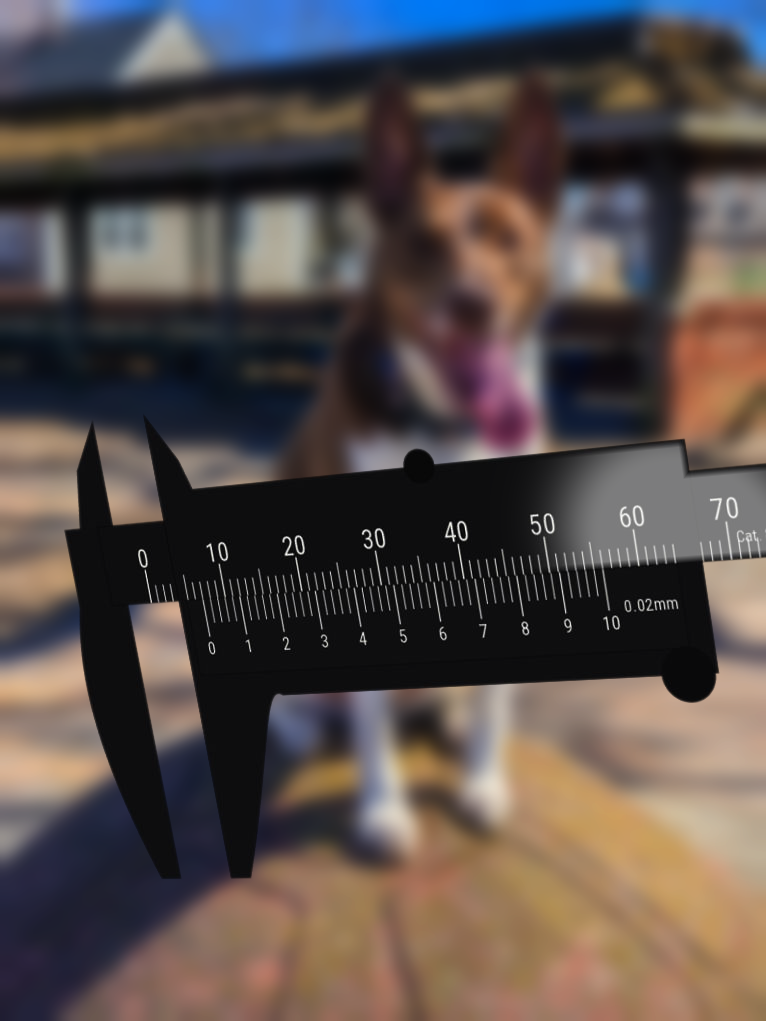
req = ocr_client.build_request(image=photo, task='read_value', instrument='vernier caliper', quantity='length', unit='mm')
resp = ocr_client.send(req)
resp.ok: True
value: 7.0 mm
